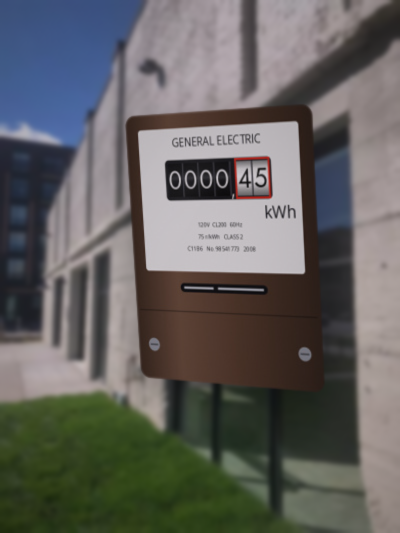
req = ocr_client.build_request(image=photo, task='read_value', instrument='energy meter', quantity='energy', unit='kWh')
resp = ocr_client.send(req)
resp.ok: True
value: 0.45 kWh
